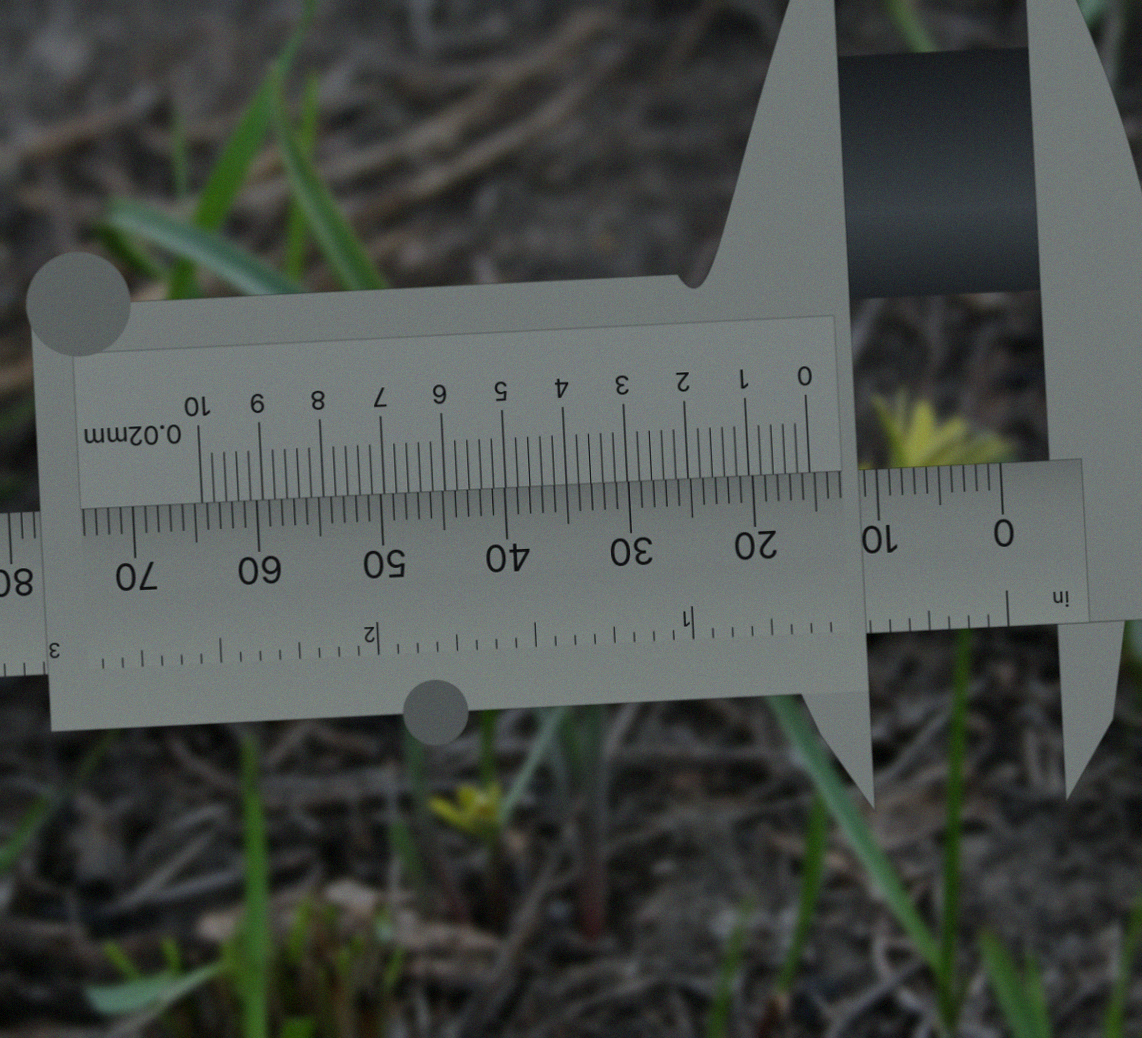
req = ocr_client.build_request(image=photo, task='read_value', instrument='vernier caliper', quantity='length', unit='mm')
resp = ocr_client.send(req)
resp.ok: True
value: 15.4 mm
